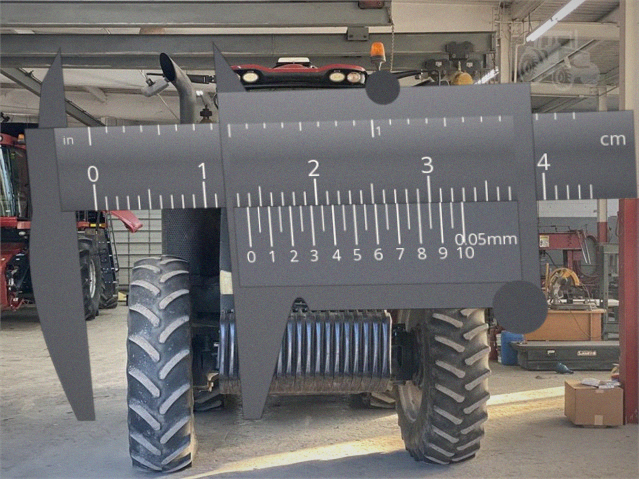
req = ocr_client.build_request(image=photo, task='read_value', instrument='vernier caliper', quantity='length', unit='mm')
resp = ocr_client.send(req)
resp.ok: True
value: 13.8 mm
